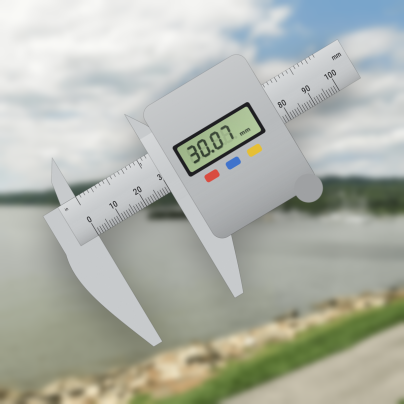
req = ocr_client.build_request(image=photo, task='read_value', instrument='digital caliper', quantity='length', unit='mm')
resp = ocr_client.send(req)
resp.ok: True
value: 30.07 mm
